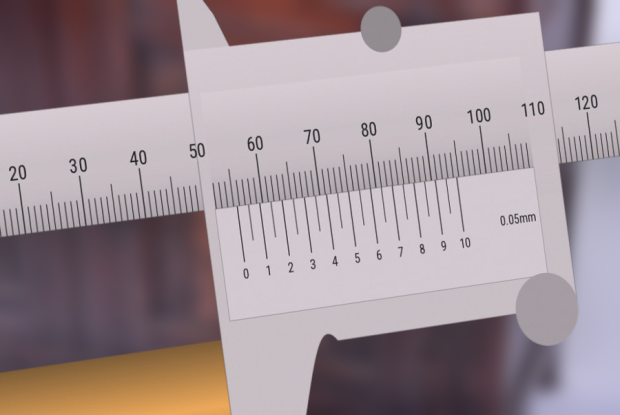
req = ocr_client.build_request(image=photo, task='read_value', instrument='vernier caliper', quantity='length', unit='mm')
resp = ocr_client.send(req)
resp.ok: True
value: 55.6 mm
